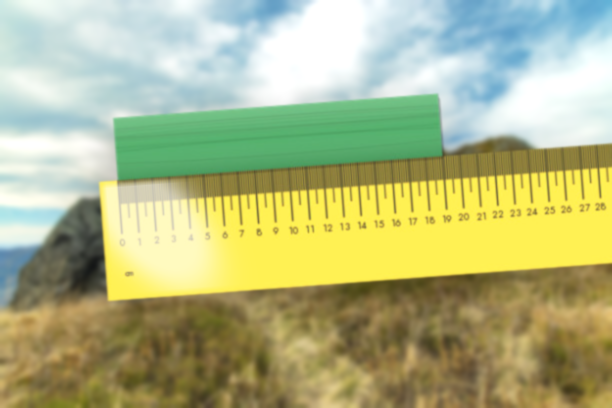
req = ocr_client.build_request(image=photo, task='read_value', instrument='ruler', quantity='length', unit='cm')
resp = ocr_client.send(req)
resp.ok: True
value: 19 cm
